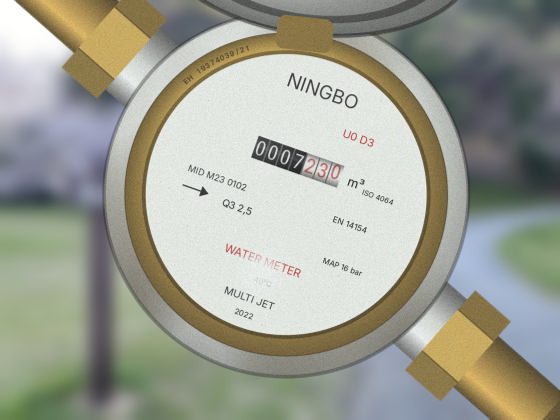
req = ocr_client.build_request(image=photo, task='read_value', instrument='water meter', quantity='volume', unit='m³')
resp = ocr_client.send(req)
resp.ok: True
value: 7.230 m³
